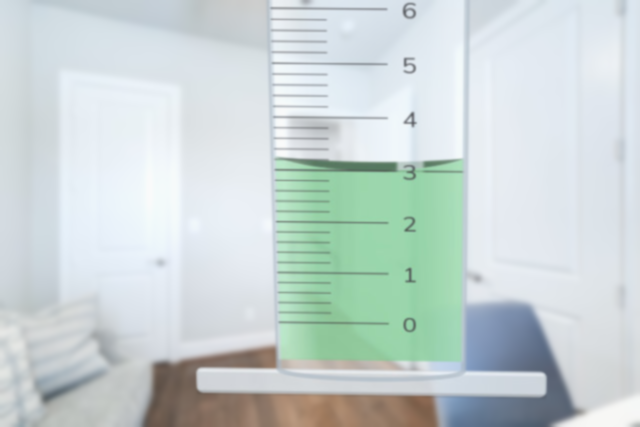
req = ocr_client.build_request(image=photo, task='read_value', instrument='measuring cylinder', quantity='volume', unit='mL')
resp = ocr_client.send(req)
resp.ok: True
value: 3 mL
